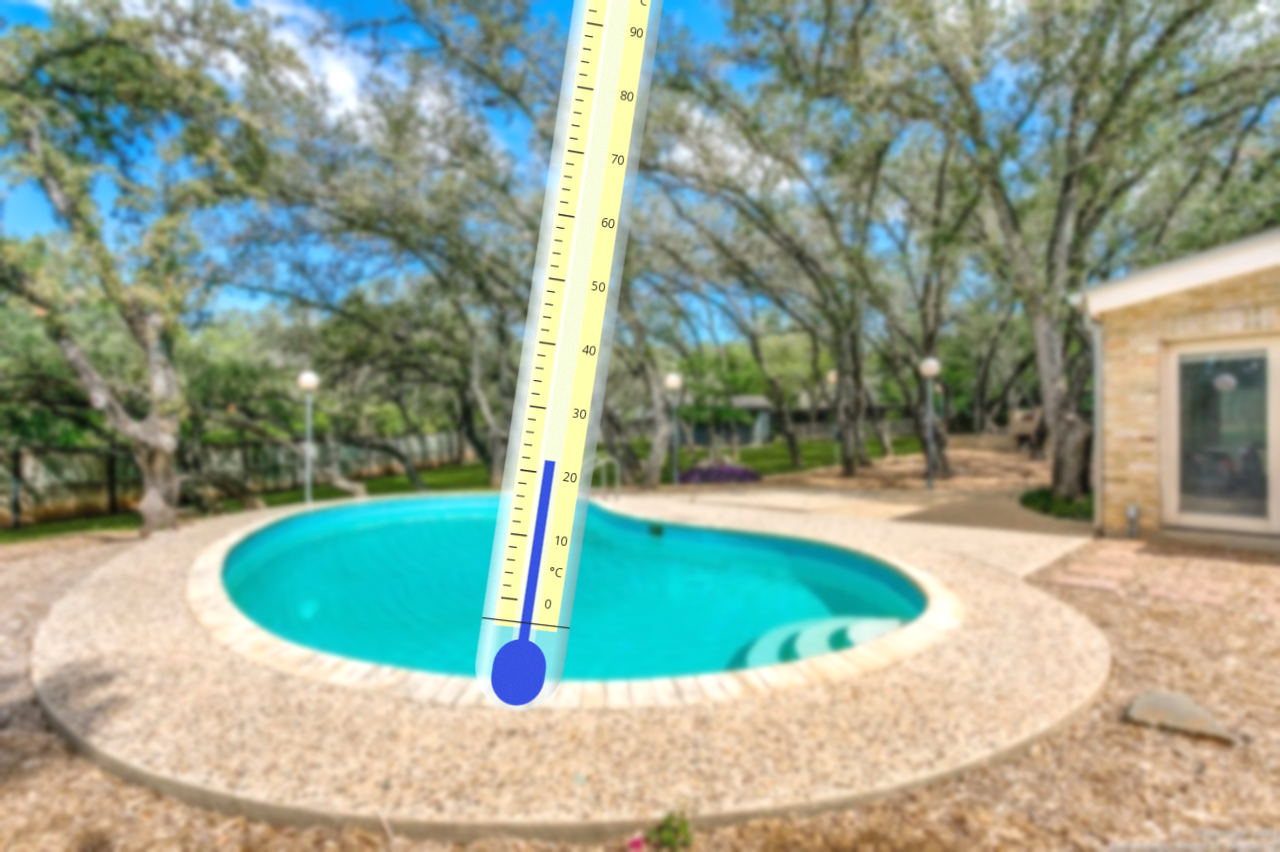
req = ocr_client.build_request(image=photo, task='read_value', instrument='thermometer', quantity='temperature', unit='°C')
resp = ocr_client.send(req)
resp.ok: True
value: 22 °C
